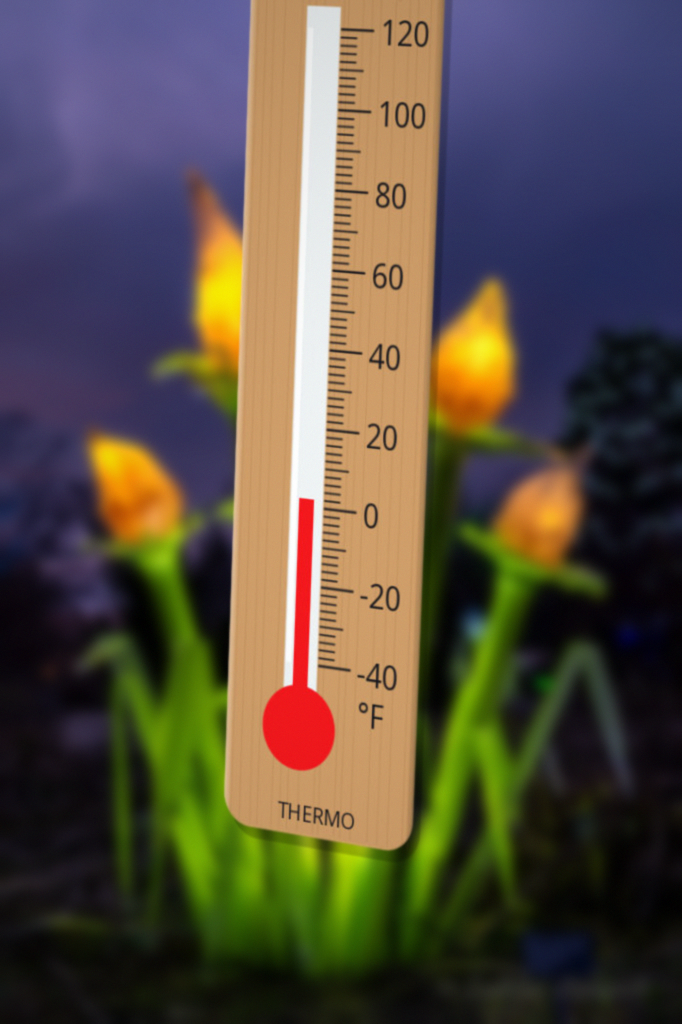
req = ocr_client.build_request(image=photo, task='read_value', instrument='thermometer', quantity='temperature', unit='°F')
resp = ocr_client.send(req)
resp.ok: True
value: 2 °F
